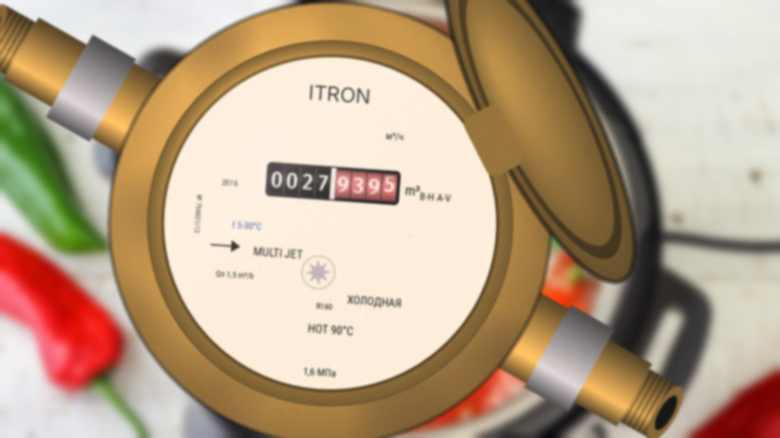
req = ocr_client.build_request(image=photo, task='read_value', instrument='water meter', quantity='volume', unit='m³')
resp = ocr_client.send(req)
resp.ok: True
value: 27.9395 m³
